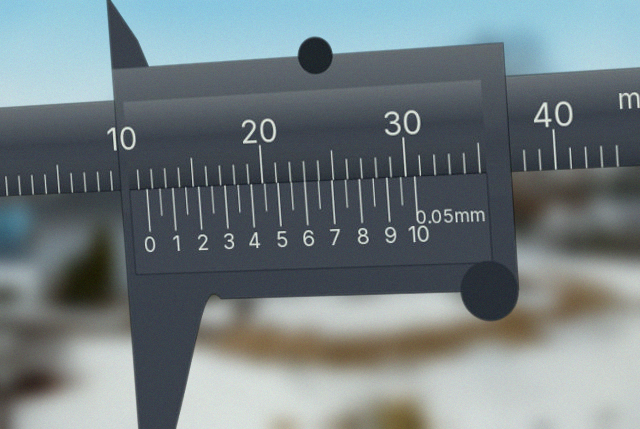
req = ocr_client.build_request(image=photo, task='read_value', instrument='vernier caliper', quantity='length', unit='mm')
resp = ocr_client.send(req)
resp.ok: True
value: 11.6 mm
